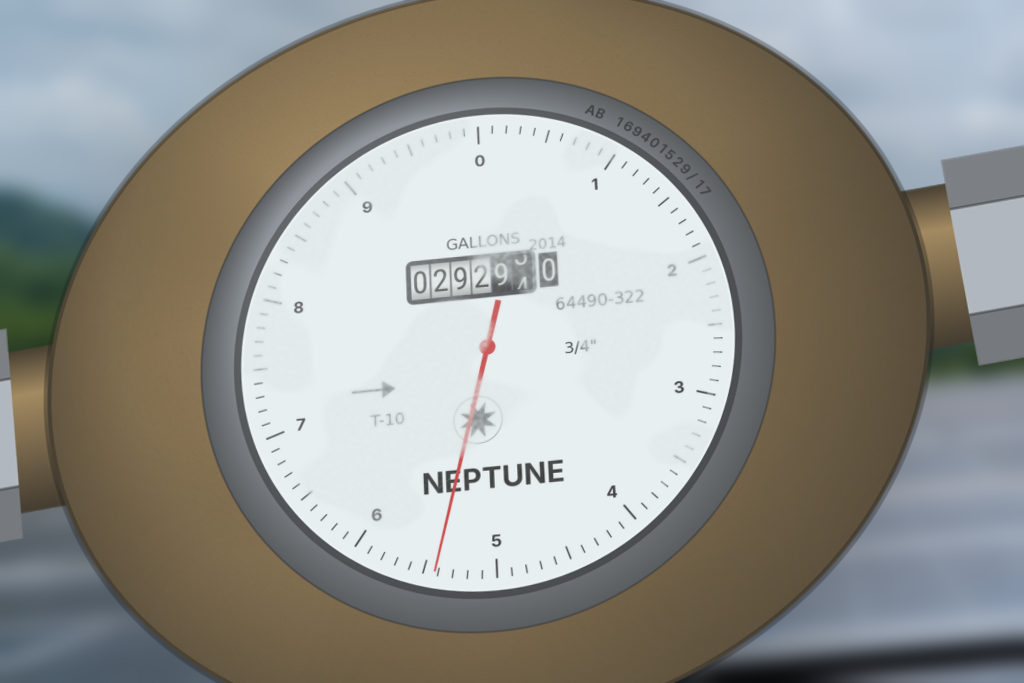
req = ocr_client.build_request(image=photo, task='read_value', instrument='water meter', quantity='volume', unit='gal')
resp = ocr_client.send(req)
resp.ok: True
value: 292935.4 gal
